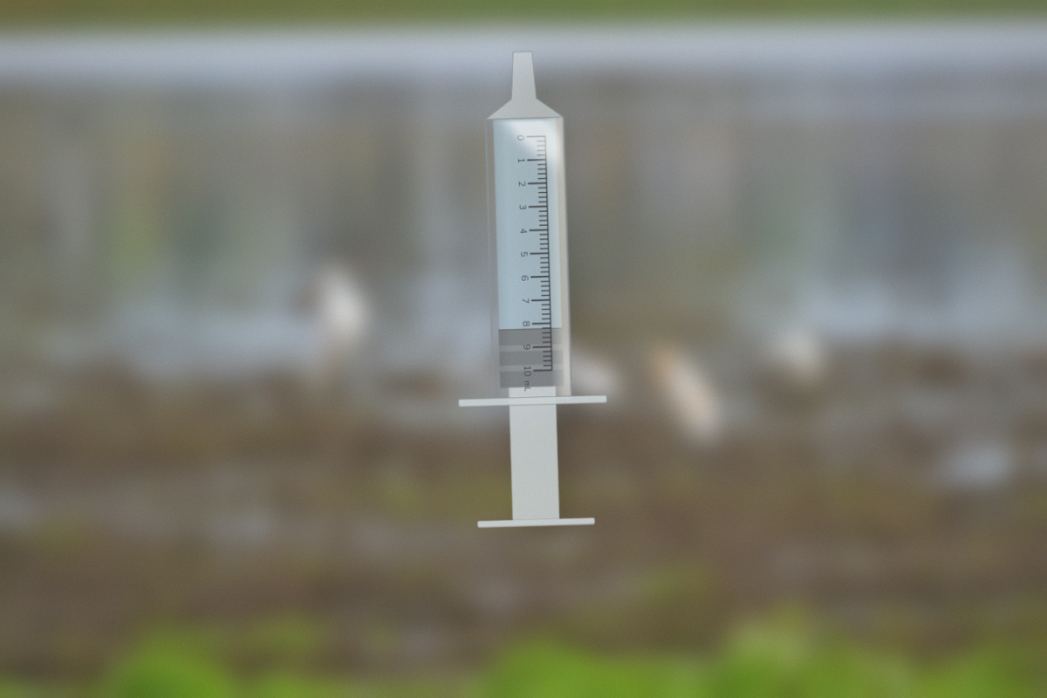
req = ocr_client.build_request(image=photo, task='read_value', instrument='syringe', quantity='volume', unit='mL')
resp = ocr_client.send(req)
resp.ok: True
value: 8.2 mL
